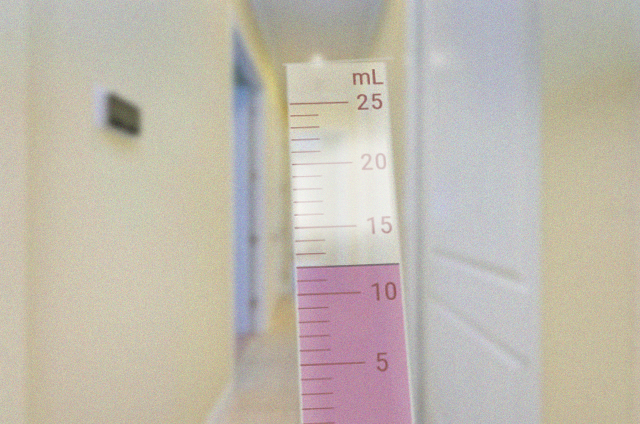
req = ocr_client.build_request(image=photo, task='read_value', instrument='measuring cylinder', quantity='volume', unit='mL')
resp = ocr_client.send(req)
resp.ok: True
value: 12 mL
